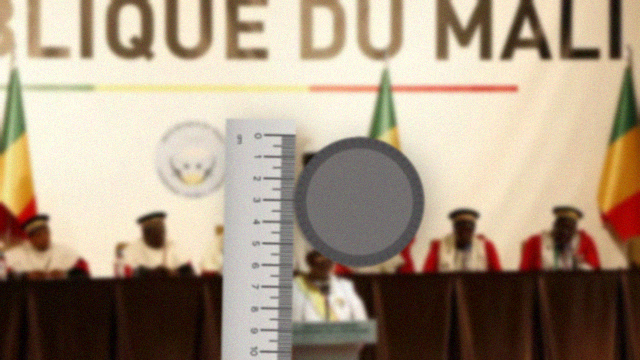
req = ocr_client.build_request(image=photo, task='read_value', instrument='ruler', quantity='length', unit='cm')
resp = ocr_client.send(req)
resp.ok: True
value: 6 cm
